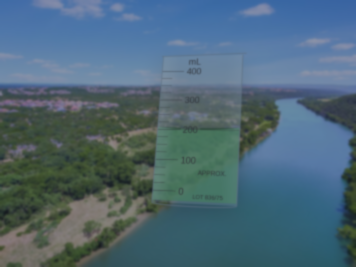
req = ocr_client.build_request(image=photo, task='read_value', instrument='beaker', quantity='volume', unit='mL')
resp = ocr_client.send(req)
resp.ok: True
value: 200 mL
